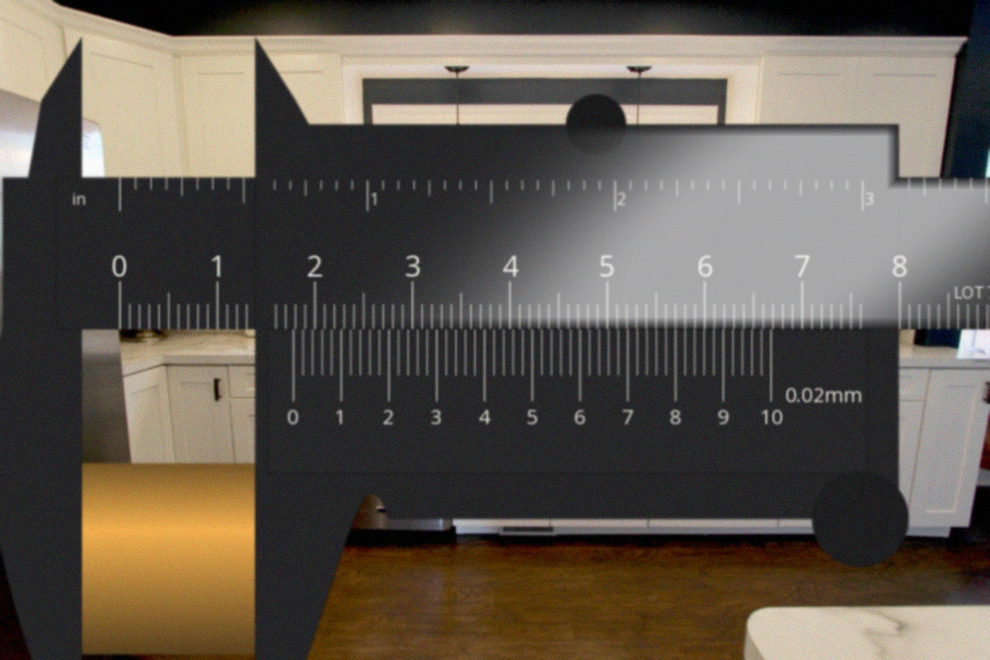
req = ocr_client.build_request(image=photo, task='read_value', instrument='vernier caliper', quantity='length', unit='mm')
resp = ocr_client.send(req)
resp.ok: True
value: 17.8 mm
